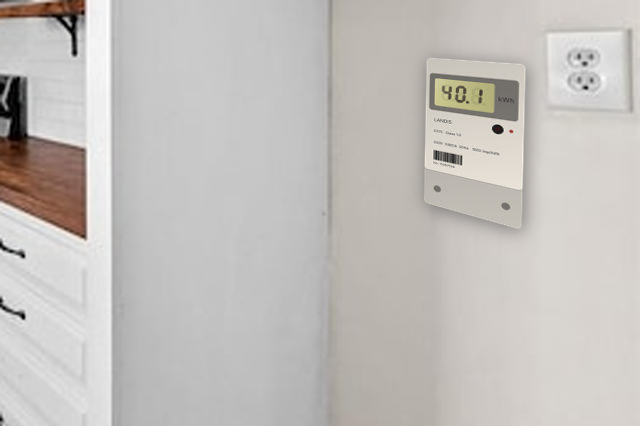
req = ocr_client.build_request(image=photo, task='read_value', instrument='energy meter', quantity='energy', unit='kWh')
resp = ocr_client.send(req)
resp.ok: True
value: 40.1 kWh
